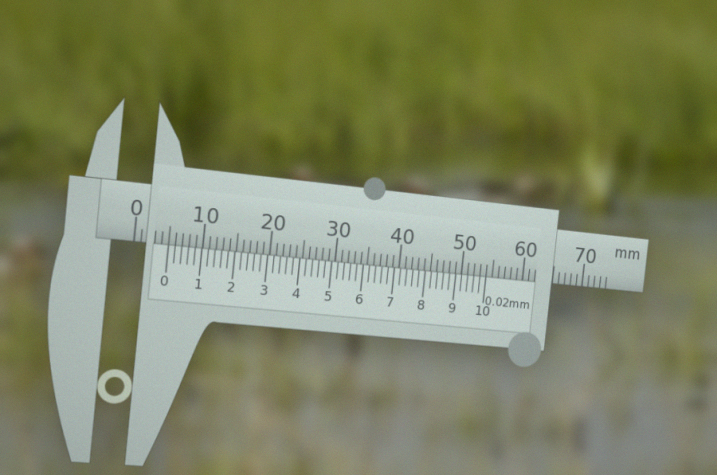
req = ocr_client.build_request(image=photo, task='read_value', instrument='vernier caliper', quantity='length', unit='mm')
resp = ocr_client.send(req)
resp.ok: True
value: 5.0 mm
